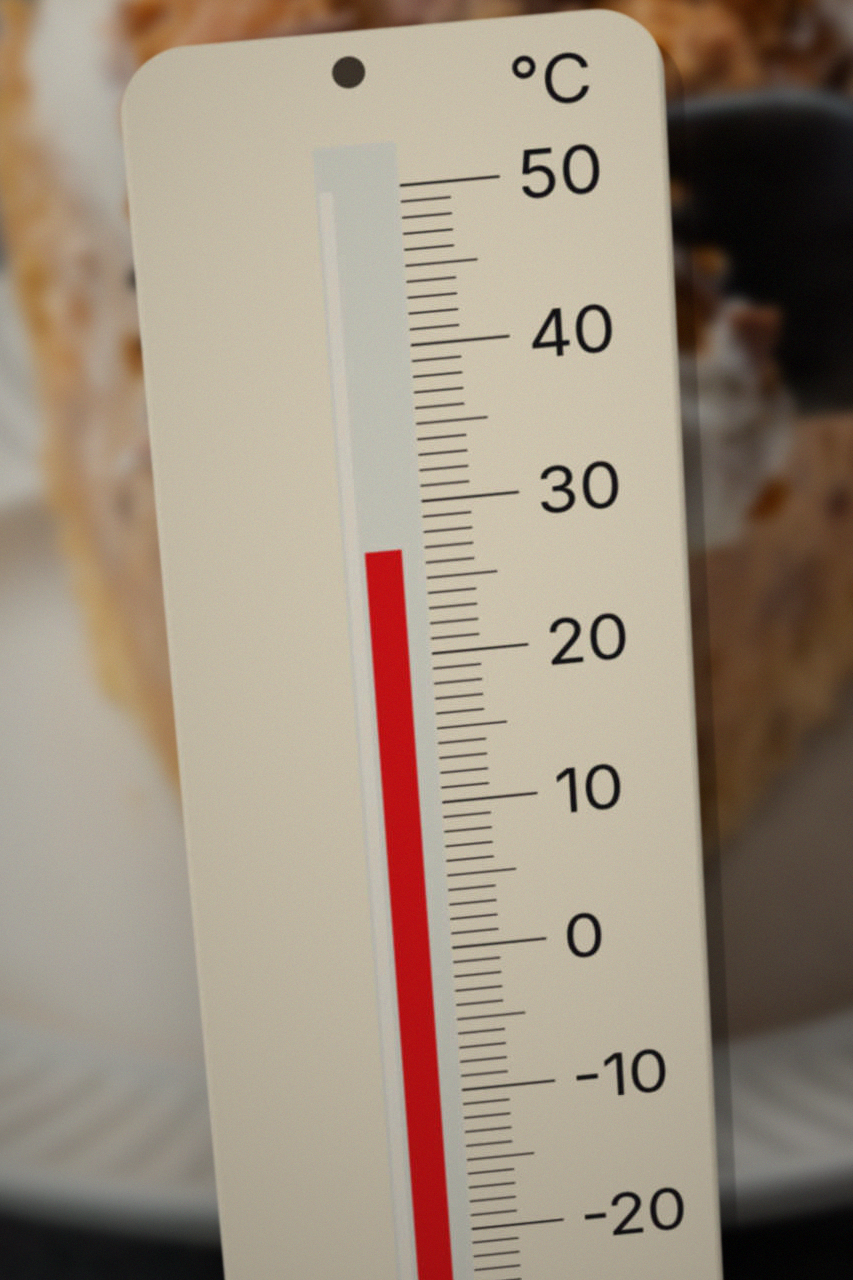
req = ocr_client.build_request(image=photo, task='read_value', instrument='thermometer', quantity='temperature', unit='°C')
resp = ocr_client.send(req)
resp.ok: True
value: 27 °C
